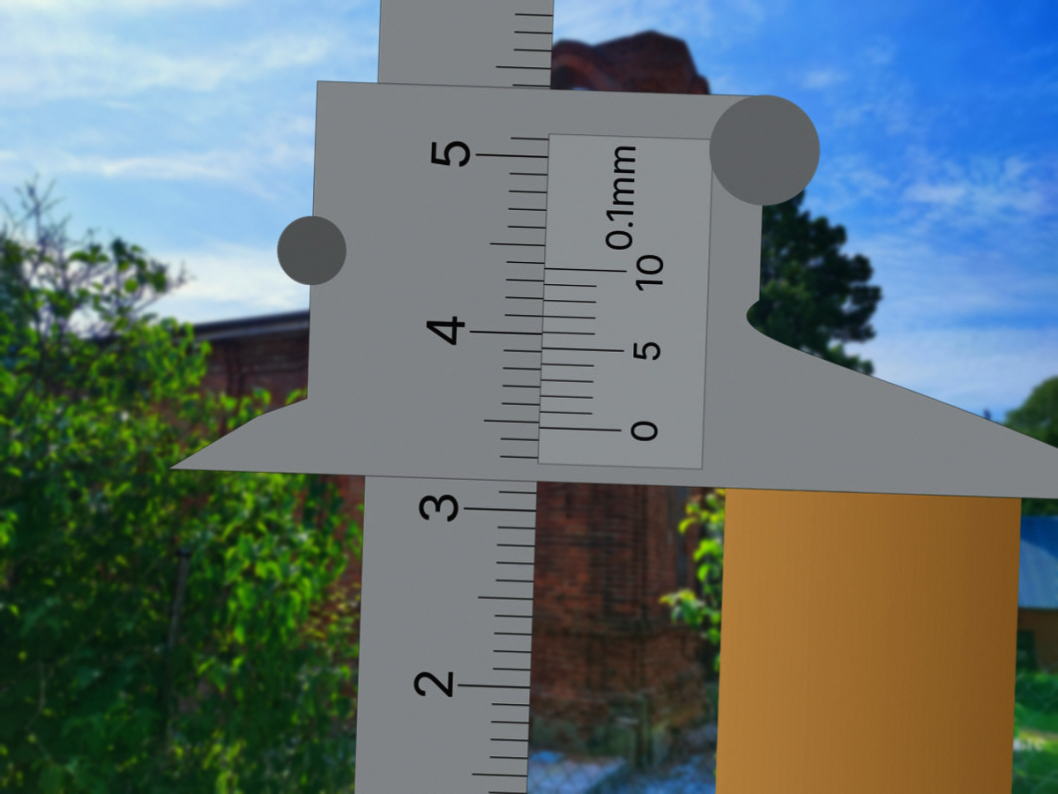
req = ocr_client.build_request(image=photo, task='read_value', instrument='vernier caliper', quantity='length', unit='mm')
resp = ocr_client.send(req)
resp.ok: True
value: 34.7 mm
